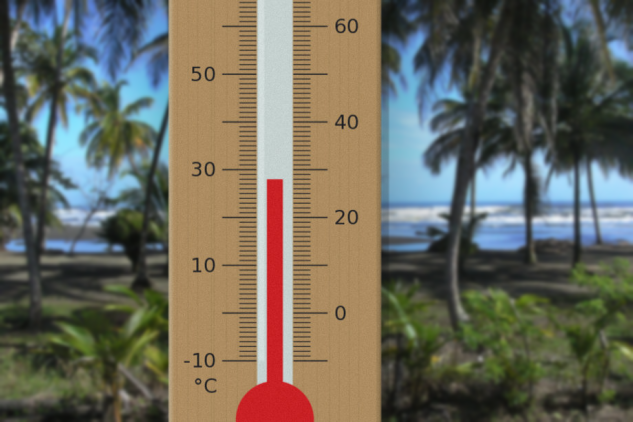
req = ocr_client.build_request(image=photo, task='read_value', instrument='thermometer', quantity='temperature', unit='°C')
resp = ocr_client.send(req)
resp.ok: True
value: 28 °C
